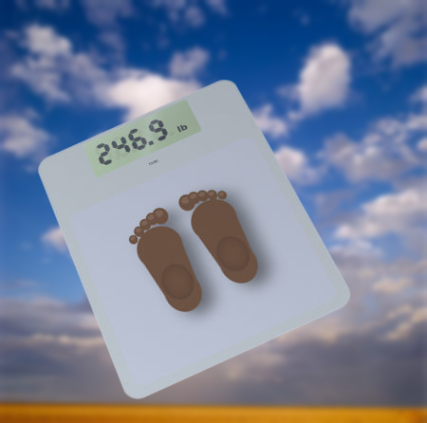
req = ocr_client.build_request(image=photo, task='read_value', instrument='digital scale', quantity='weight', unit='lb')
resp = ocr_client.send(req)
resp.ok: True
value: 246.9 lb
